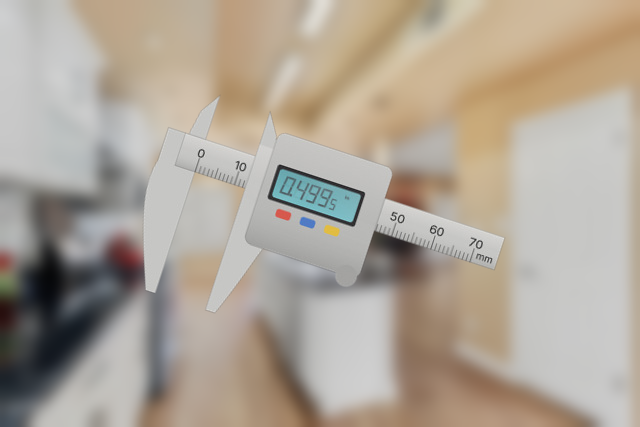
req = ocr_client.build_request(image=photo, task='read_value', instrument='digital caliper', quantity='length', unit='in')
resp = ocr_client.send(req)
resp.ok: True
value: 0.4995 in
